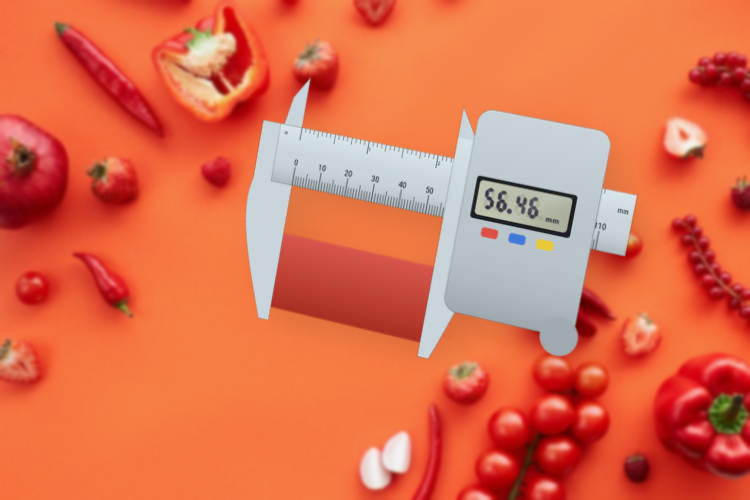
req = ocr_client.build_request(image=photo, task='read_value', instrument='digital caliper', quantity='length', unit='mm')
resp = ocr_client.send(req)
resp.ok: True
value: 56.46 mm
